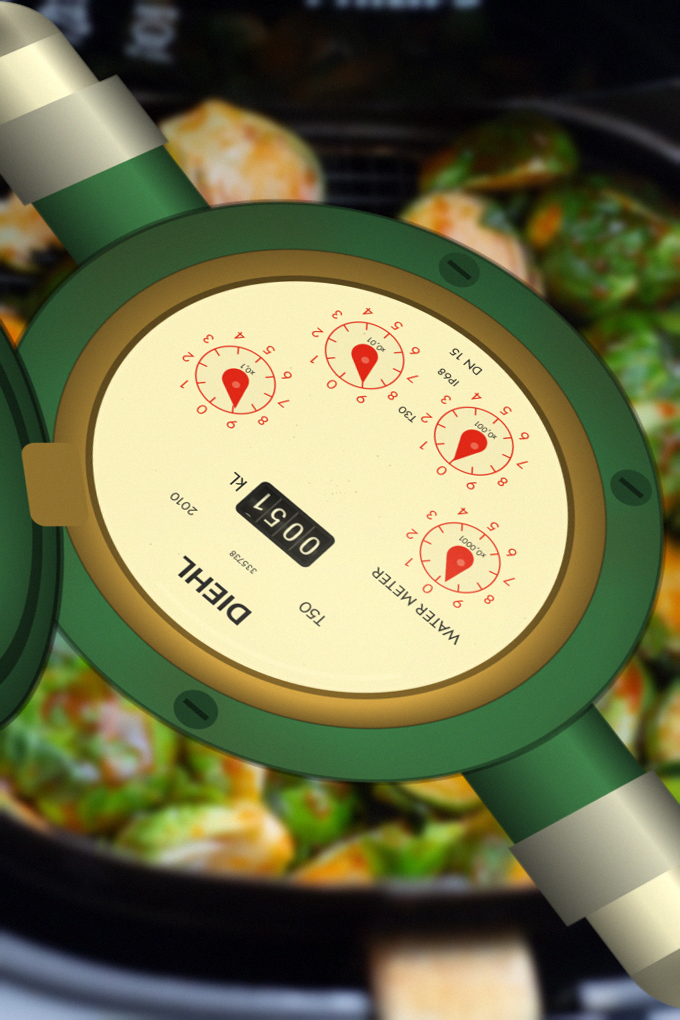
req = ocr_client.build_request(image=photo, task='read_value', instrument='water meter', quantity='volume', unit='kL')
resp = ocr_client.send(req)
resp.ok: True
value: 50.8899 kL
